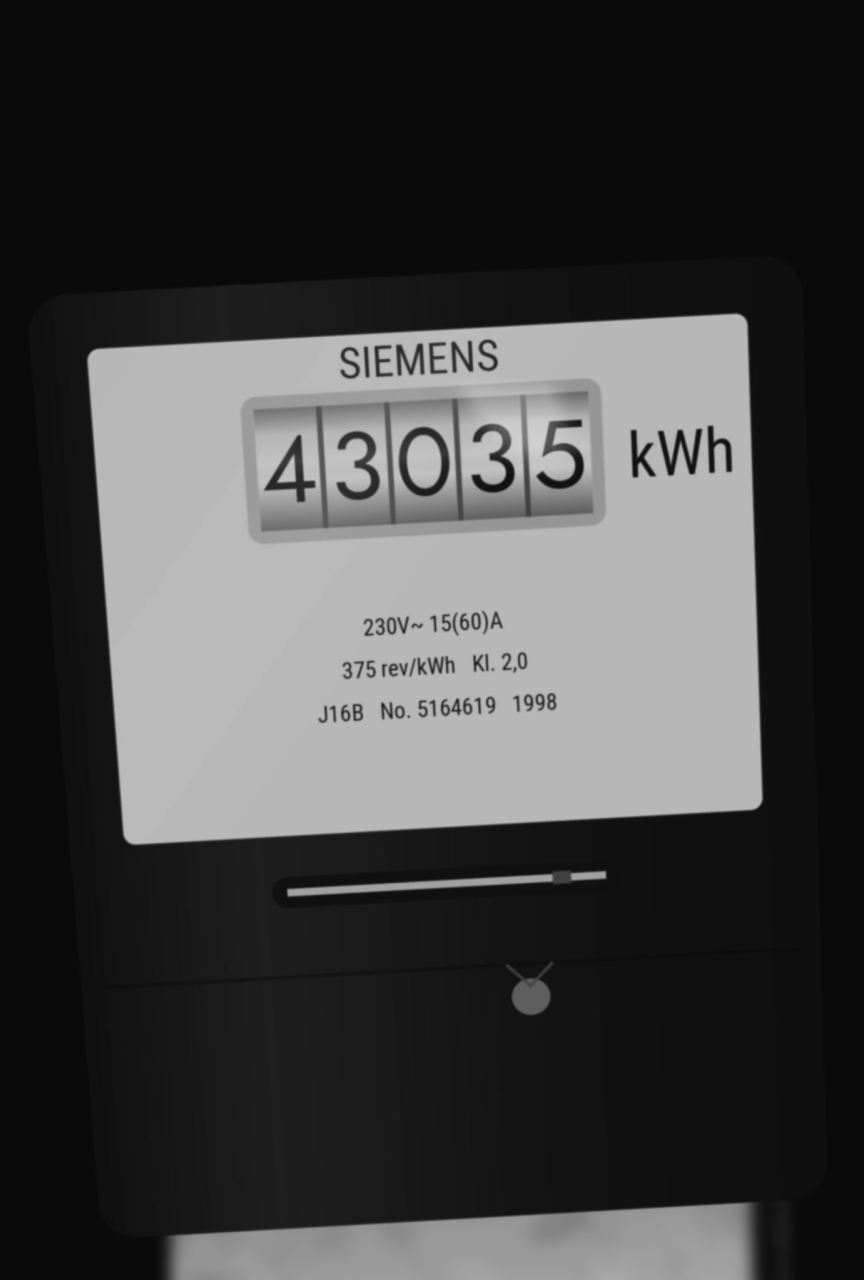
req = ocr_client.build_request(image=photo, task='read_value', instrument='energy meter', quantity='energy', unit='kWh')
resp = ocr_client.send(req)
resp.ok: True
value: 43035 kWh
